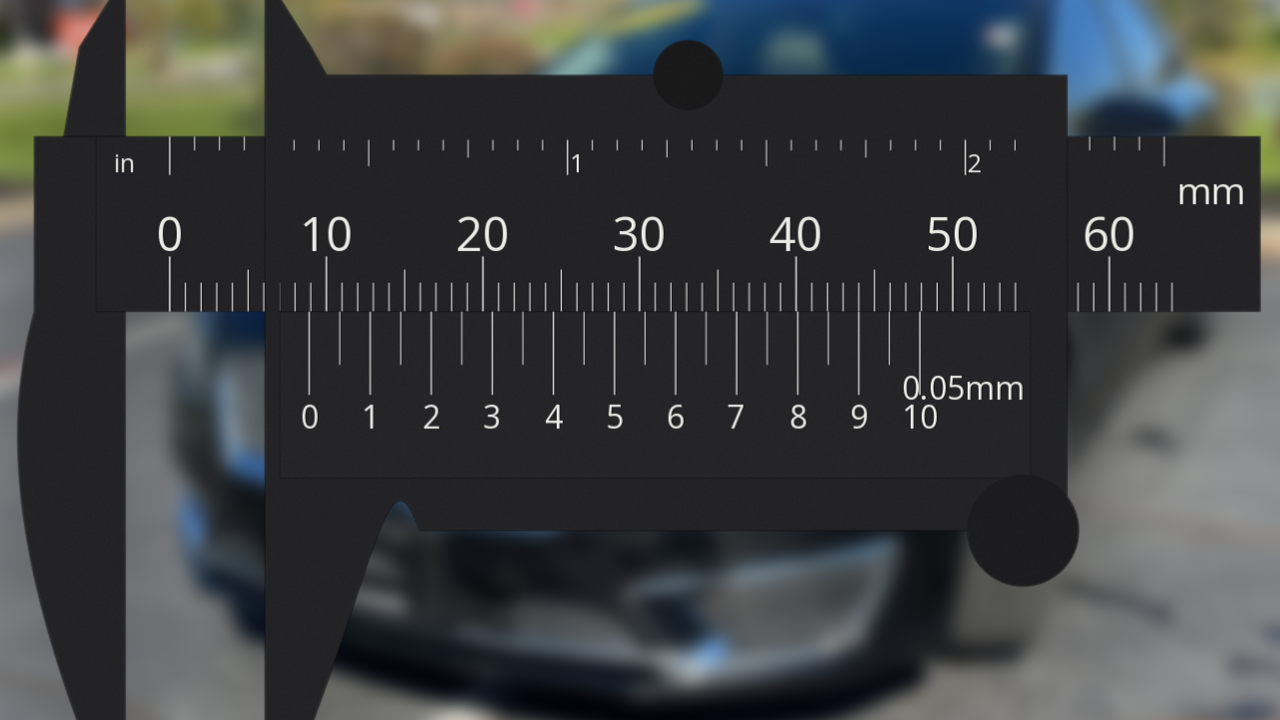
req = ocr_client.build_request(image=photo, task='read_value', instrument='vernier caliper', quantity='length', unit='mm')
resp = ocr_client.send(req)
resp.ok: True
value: 8.9 mm
